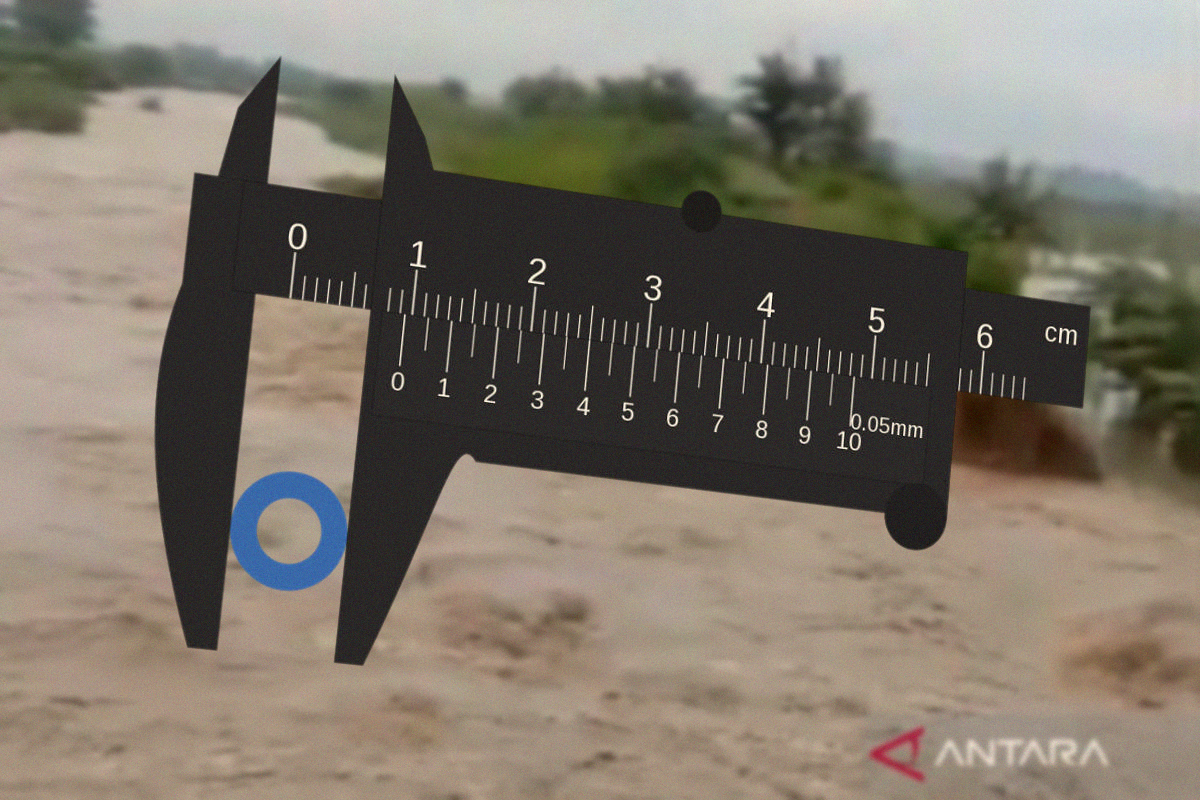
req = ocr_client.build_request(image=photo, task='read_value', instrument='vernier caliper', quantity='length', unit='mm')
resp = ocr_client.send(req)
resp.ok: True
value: 9.4 mm
